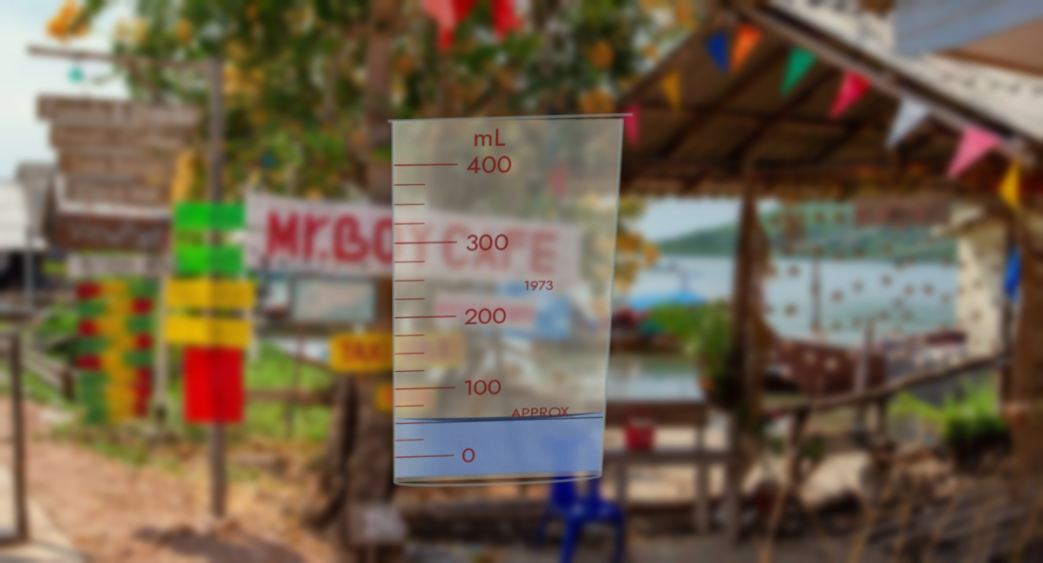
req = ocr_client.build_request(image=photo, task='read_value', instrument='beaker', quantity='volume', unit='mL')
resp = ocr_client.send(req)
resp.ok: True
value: 50 mL
